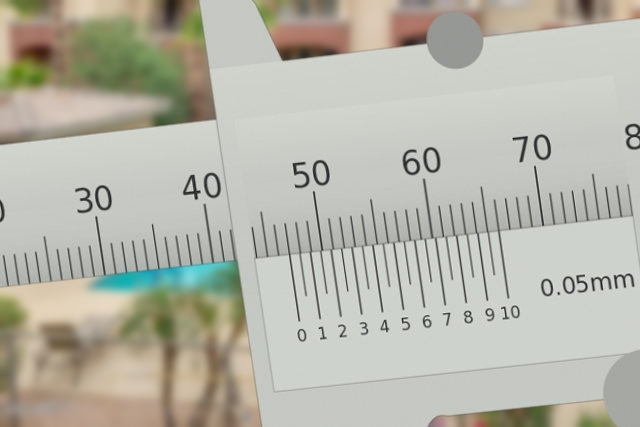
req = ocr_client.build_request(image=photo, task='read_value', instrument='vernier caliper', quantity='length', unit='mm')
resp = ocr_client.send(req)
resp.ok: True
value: 47.0 mm
